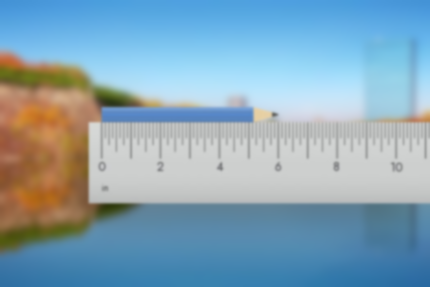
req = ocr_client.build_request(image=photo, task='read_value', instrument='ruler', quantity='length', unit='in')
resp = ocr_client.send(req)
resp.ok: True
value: 6 in
